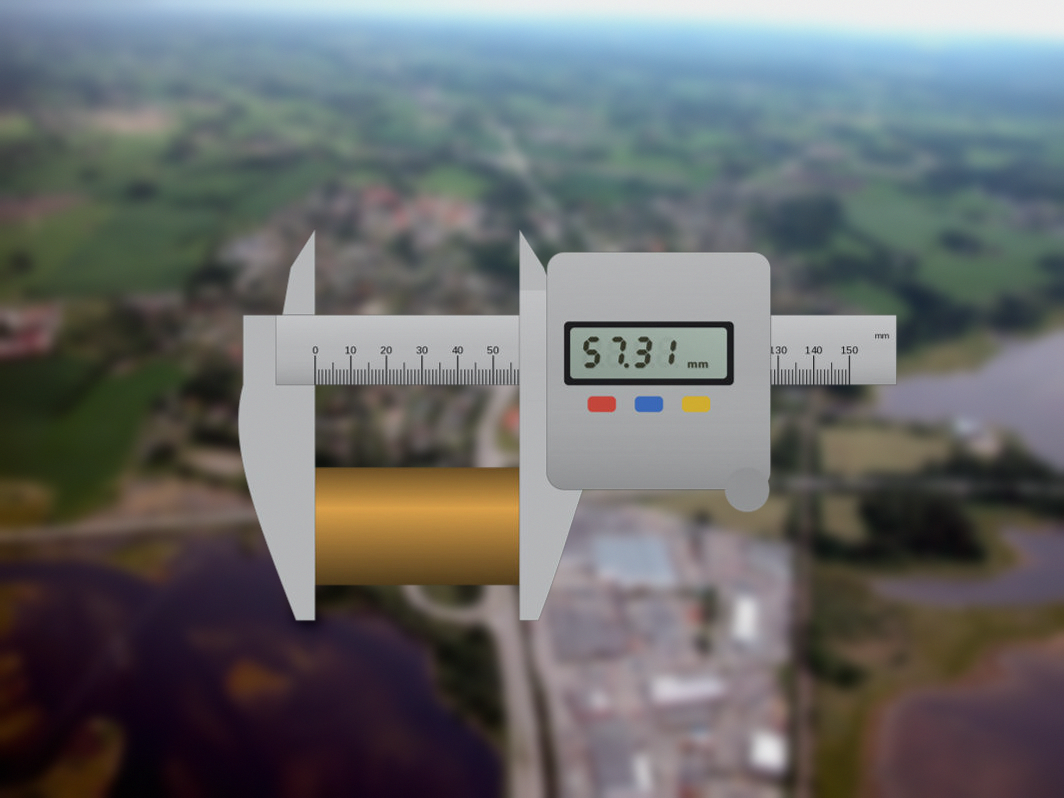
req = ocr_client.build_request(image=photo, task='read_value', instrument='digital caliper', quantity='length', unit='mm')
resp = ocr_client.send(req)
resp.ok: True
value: 57.31 mm
